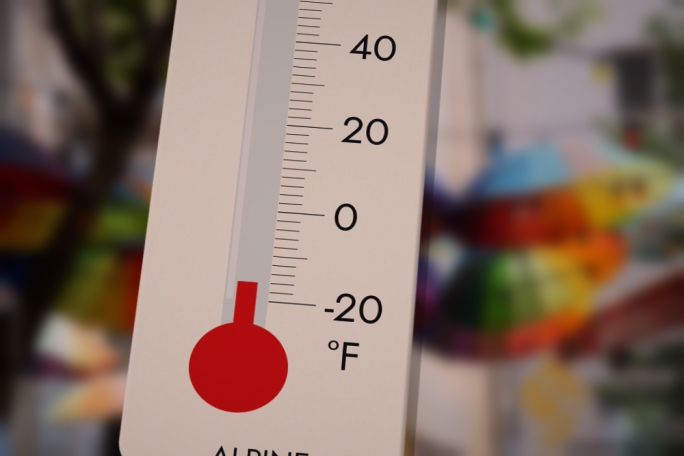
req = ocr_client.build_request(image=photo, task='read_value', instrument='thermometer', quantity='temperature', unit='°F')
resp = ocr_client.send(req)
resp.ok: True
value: -16 °F
